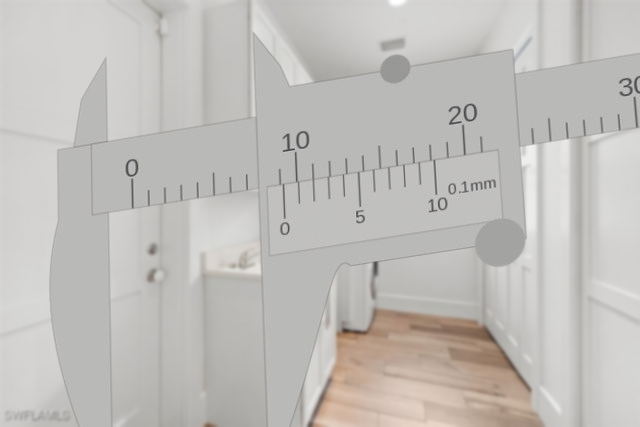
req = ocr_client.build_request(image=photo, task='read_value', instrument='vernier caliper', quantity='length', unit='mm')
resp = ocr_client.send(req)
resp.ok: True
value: 9.2 mm
